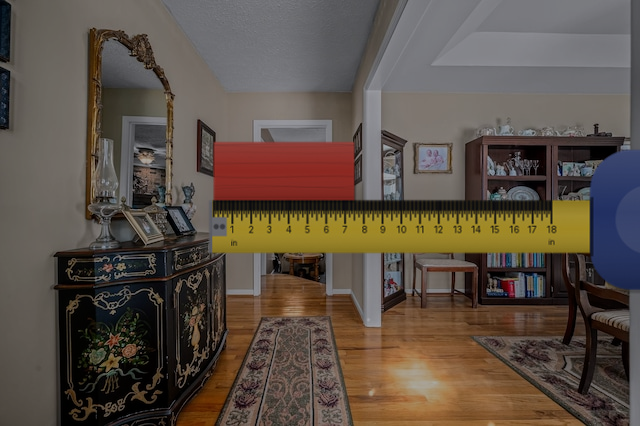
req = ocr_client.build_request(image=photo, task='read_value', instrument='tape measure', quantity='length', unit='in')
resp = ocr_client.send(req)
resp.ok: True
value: 7.5 in
